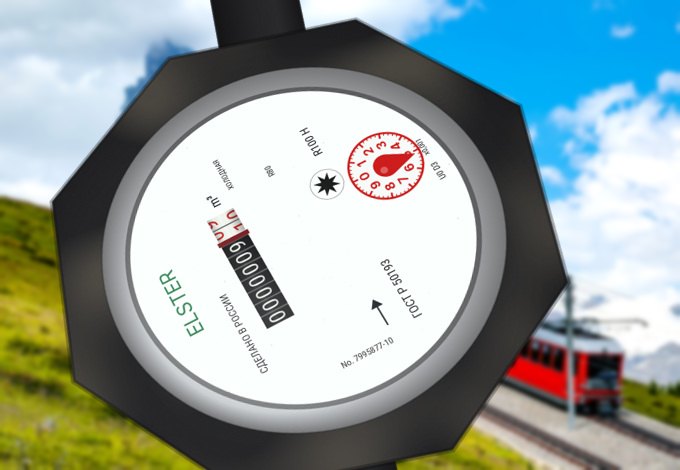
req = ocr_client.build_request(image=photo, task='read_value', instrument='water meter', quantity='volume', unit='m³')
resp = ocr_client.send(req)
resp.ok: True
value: 9.095 m³
